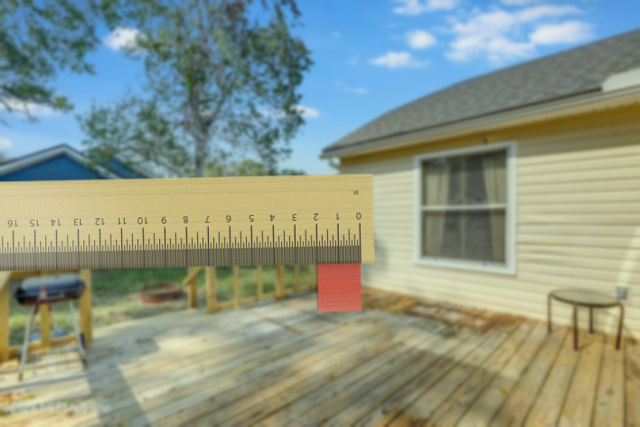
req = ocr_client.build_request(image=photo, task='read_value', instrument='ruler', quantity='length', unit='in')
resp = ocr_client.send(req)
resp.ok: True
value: 2 in
